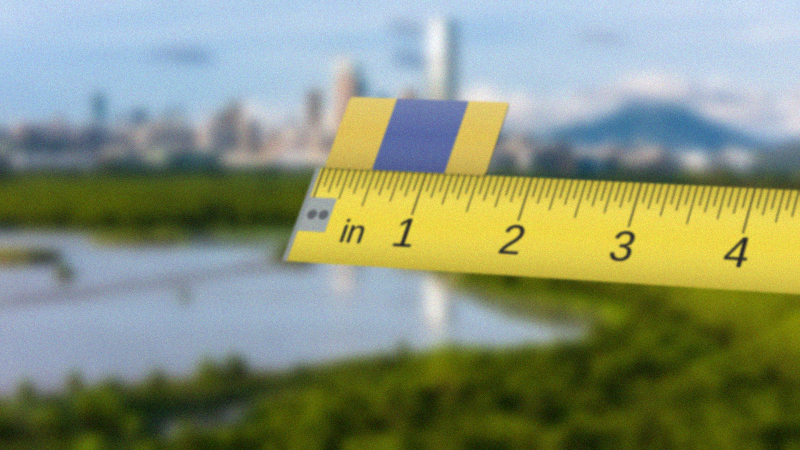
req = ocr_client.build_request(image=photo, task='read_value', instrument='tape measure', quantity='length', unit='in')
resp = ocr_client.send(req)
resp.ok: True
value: 1.5625 in
